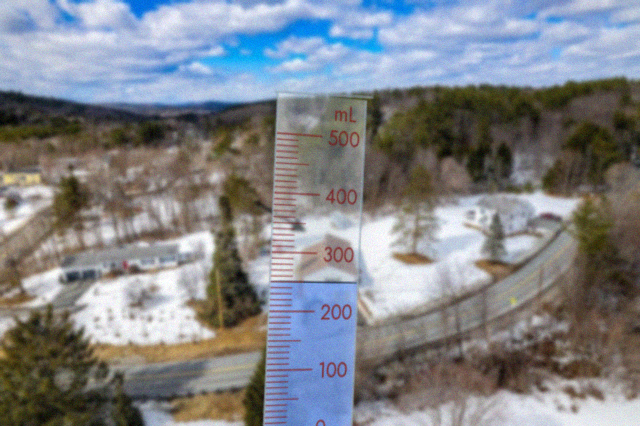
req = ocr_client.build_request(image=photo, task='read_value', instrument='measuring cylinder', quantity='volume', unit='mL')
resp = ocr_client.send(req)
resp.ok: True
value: 250 mL
